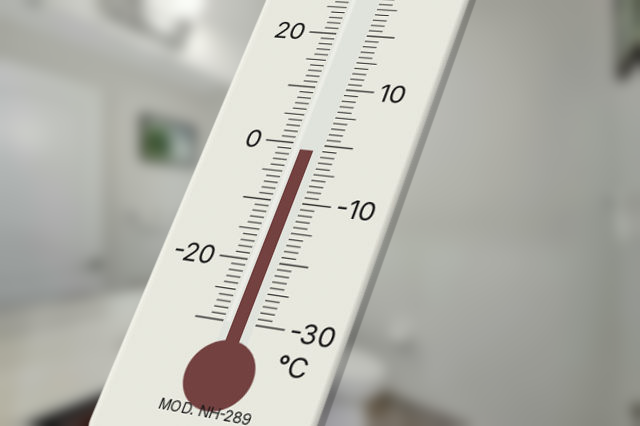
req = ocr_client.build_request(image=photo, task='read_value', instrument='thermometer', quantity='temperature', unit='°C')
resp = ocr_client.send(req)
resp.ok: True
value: -1 °C
